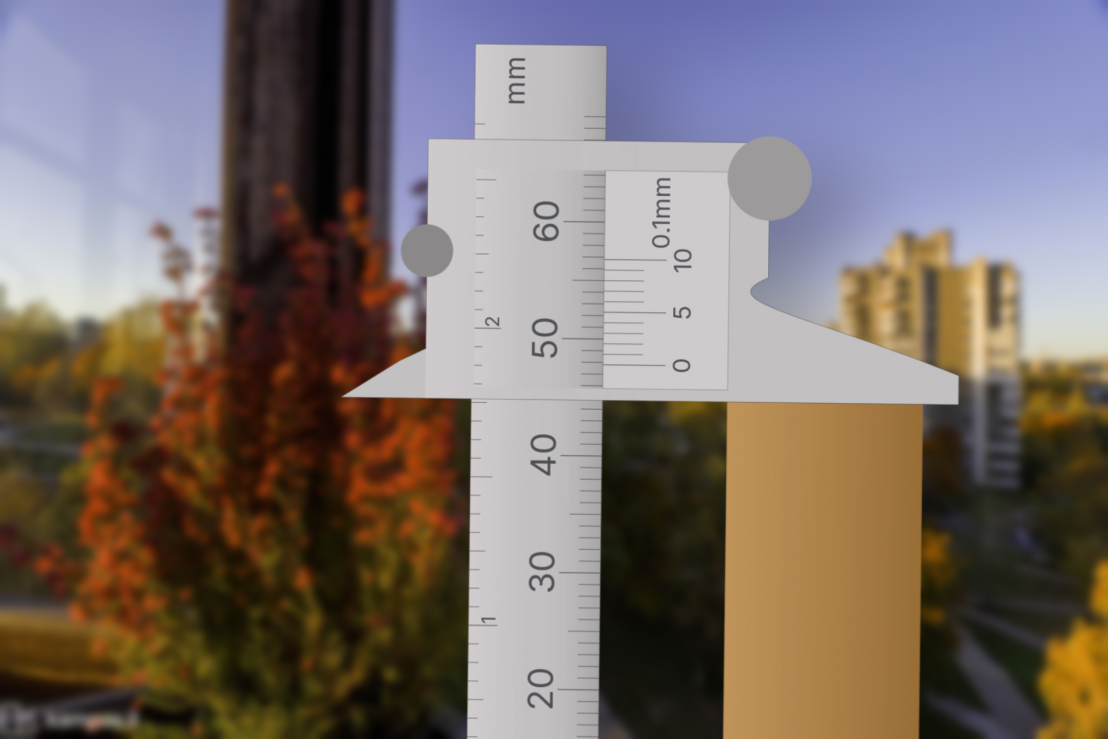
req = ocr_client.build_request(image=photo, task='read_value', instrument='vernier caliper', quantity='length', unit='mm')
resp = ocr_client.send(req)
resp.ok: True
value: 47.8 mm
